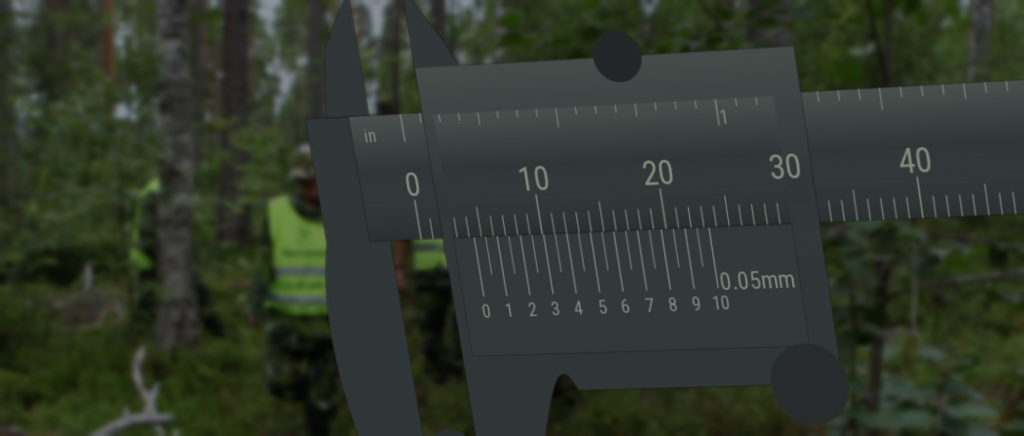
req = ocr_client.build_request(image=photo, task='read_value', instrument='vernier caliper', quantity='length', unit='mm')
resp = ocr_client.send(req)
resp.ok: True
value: 4.4 mm
